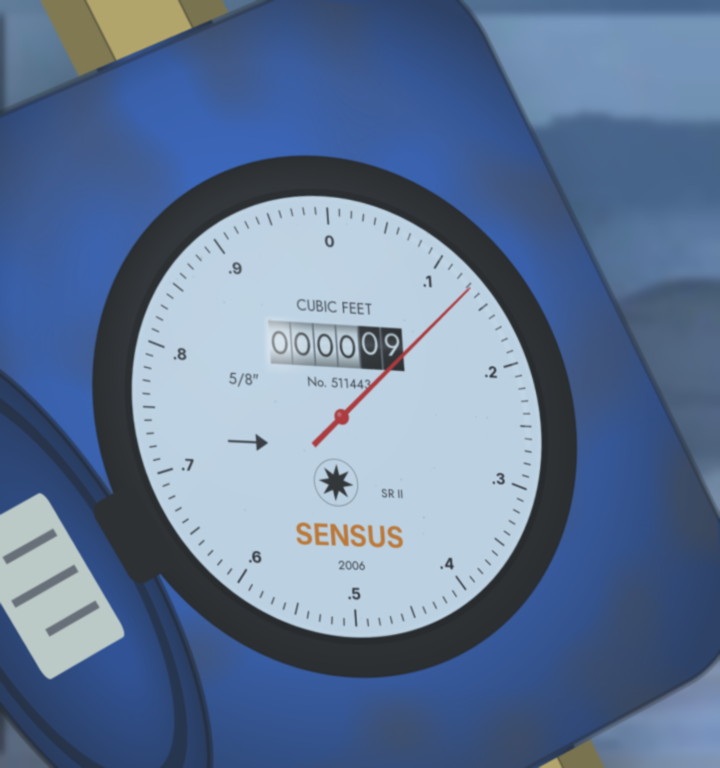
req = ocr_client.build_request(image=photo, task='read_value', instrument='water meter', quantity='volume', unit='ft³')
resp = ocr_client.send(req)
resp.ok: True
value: 9.13 ft³
